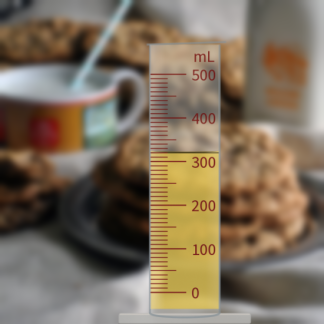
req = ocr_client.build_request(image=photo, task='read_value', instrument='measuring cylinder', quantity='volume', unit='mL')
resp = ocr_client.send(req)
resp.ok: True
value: 320 mL
